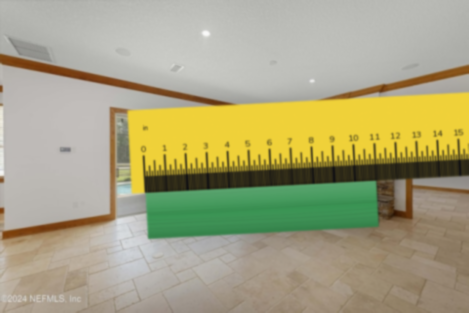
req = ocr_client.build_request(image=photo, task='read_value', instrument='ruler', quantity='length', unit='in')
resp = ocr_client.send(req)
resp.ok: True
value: 11 in
